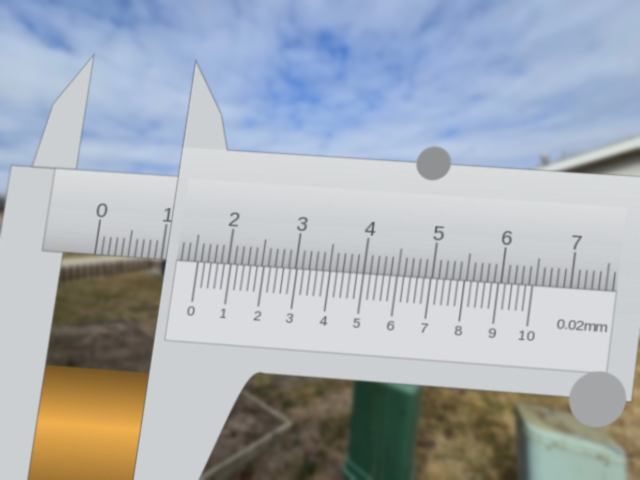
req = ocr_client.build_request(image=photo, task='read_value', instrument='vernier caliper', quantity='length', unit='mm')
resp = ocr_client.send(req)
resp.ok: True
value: 15.5 mm
